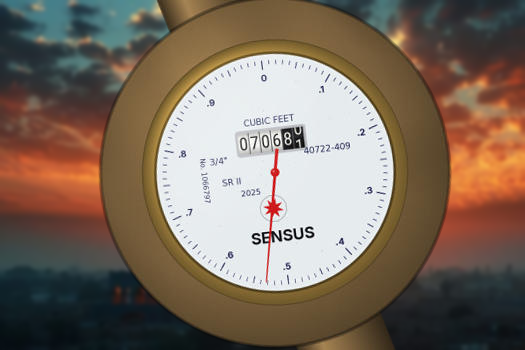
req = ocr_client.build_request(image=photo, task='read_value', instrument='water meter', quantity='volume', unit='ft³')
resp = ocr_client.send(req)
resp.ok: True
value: 70680.53 ft³
